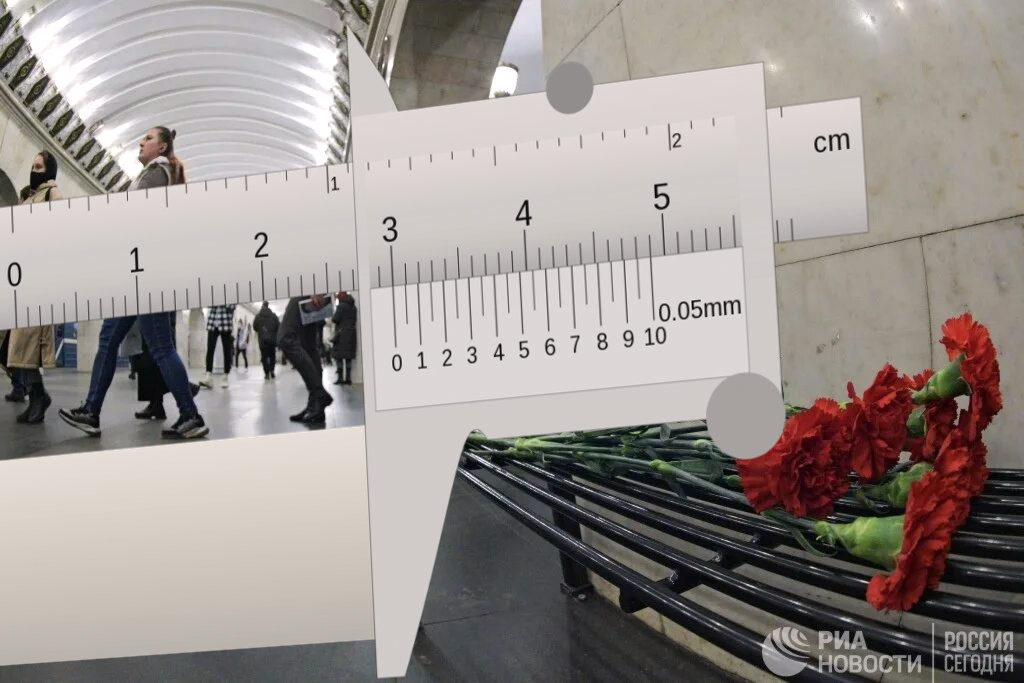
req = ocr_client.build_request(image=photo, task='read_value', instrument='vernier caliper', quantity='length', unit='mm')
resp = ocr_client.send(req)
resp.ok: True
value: 30.0 mm
